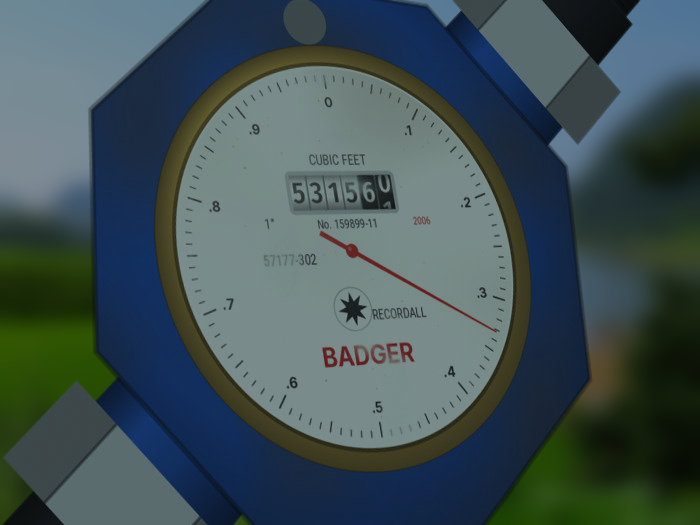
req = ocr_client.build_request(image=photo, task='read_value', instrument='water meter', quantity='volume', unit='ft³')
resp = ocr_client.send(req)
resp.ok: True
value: 531560.33 ft³
